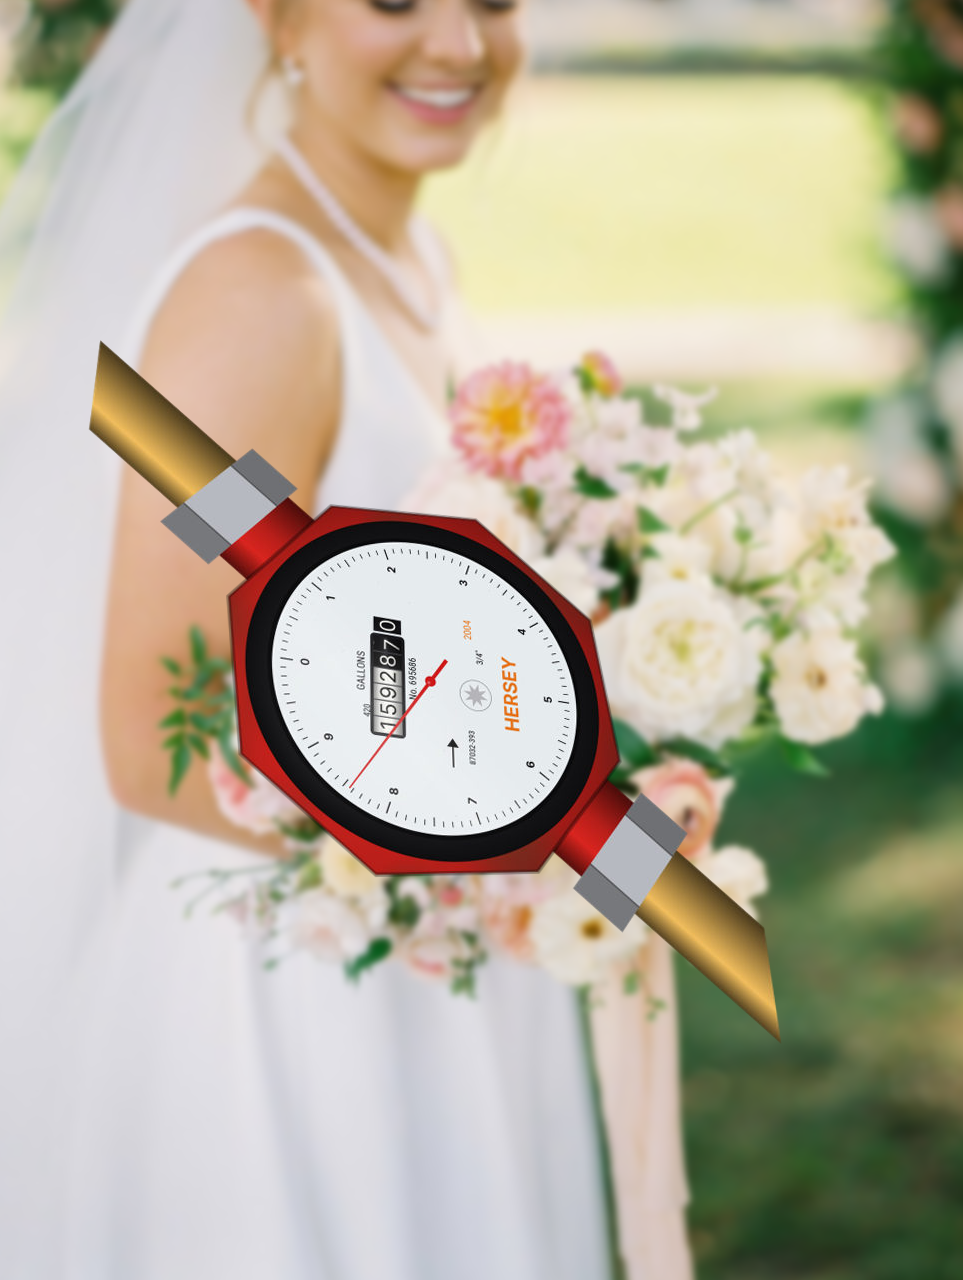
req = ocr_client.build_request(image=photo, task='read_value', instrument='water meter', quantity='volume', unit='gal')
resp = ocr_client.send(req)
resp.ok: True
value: 1592868.4 gal
